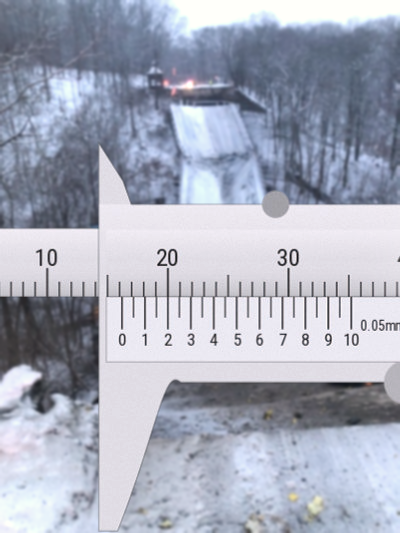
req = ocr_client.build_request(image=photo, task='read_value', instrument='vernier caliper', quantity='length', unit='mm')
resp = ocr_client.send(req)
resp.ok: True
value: 16.2 mm
